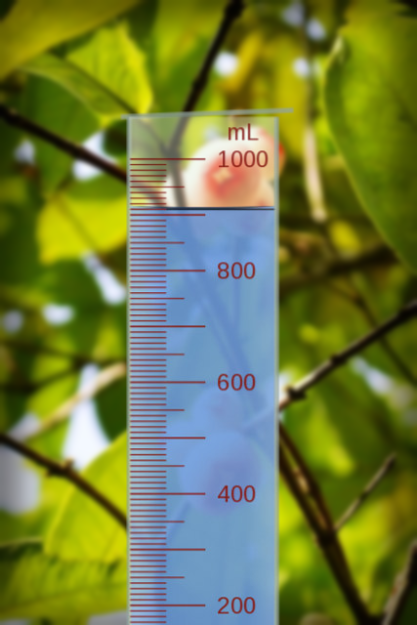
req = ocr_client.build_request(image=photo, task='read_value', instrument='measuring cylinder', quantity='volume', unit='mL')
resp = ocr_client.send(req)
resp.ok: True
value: 910 mL
